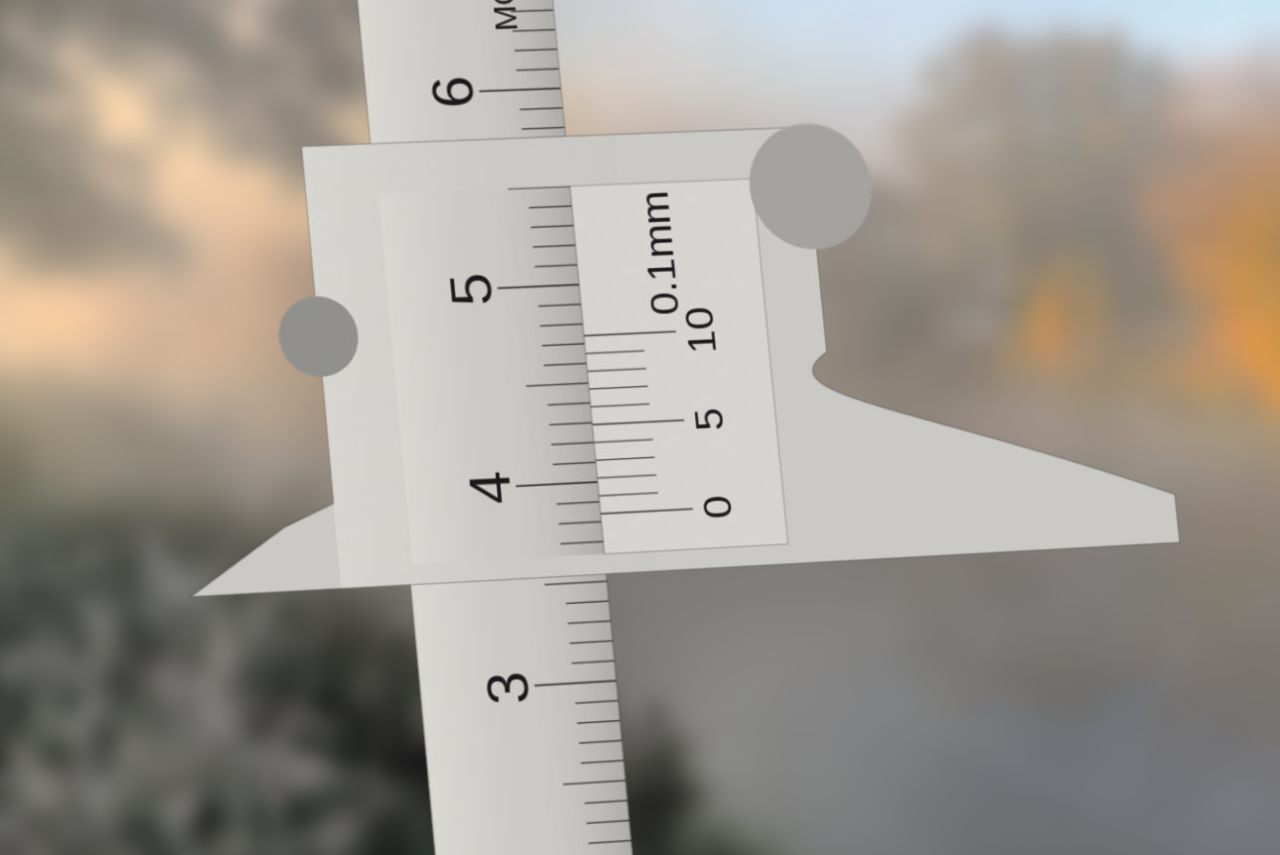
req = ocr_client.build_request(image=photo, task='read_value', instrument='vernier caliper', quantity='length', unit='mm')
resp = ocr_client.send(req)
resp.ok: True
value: 38.4 mm
